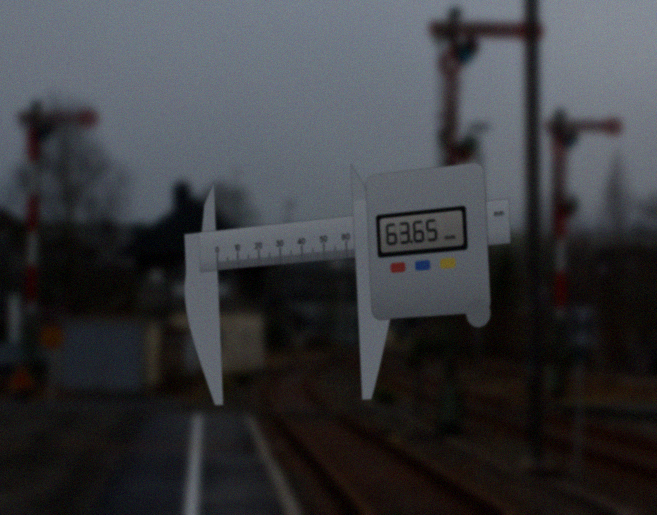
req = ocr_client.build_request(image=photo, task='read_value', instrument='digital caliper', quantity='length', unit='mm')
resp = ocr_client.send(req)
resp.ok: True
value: 63.65 mm
